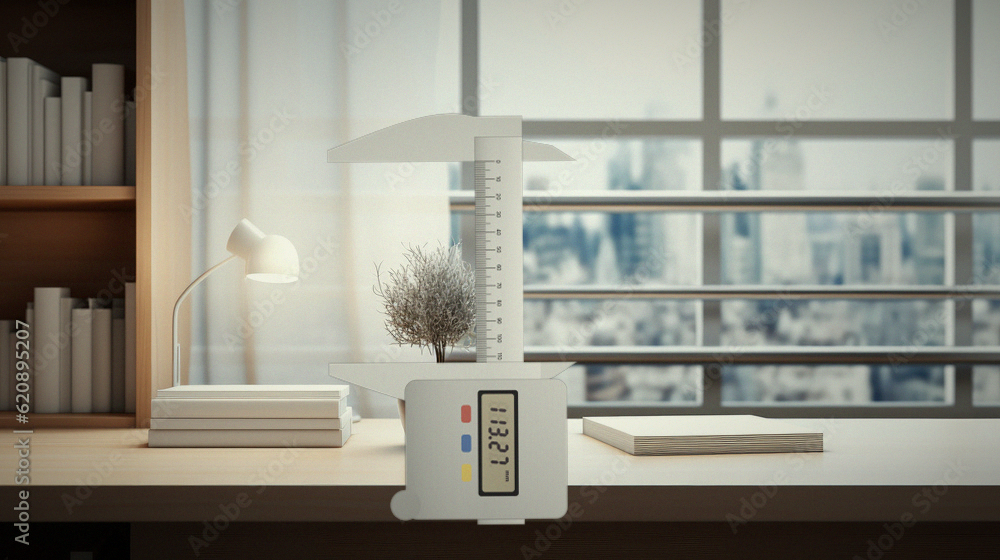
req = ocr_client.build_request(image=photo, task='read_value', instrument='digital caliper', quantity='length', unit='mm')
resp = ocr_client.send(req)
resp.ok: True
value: 113.27 mm
